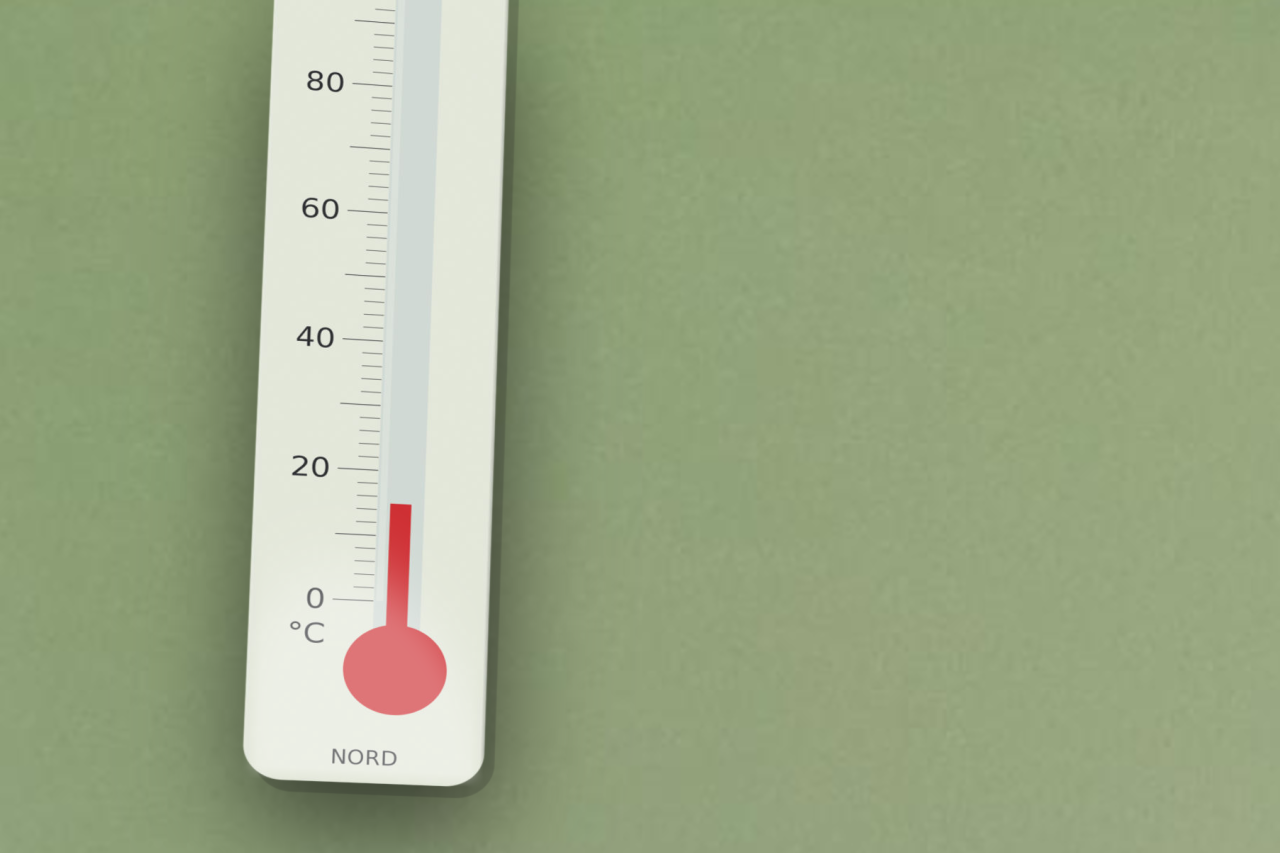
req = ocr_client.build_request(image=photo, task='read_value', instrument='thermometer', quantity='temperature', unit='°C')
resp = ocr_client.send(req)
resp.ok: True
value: 15 °C
